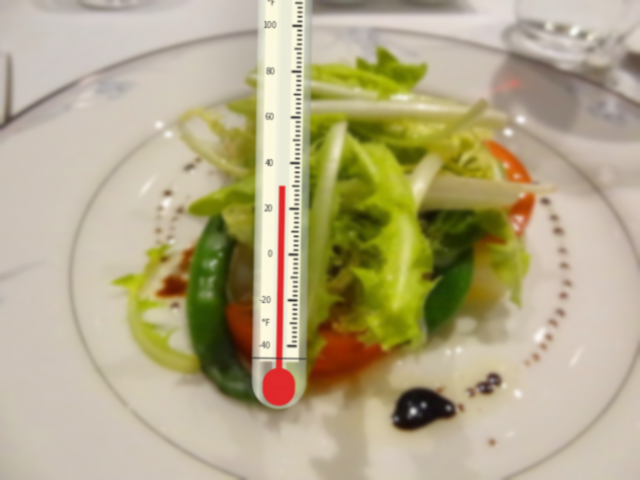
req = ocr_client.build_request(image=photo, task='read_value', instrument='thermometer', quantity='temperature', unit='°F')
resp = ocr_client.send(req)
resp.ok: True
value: 30 °F
